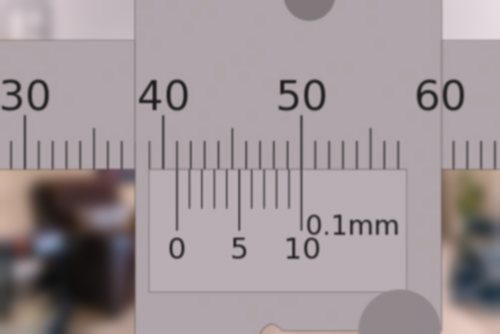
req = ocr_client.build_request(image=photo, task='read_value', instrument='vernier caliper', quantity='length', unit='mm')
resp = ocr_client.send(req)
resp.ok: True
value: 41.0 mm
